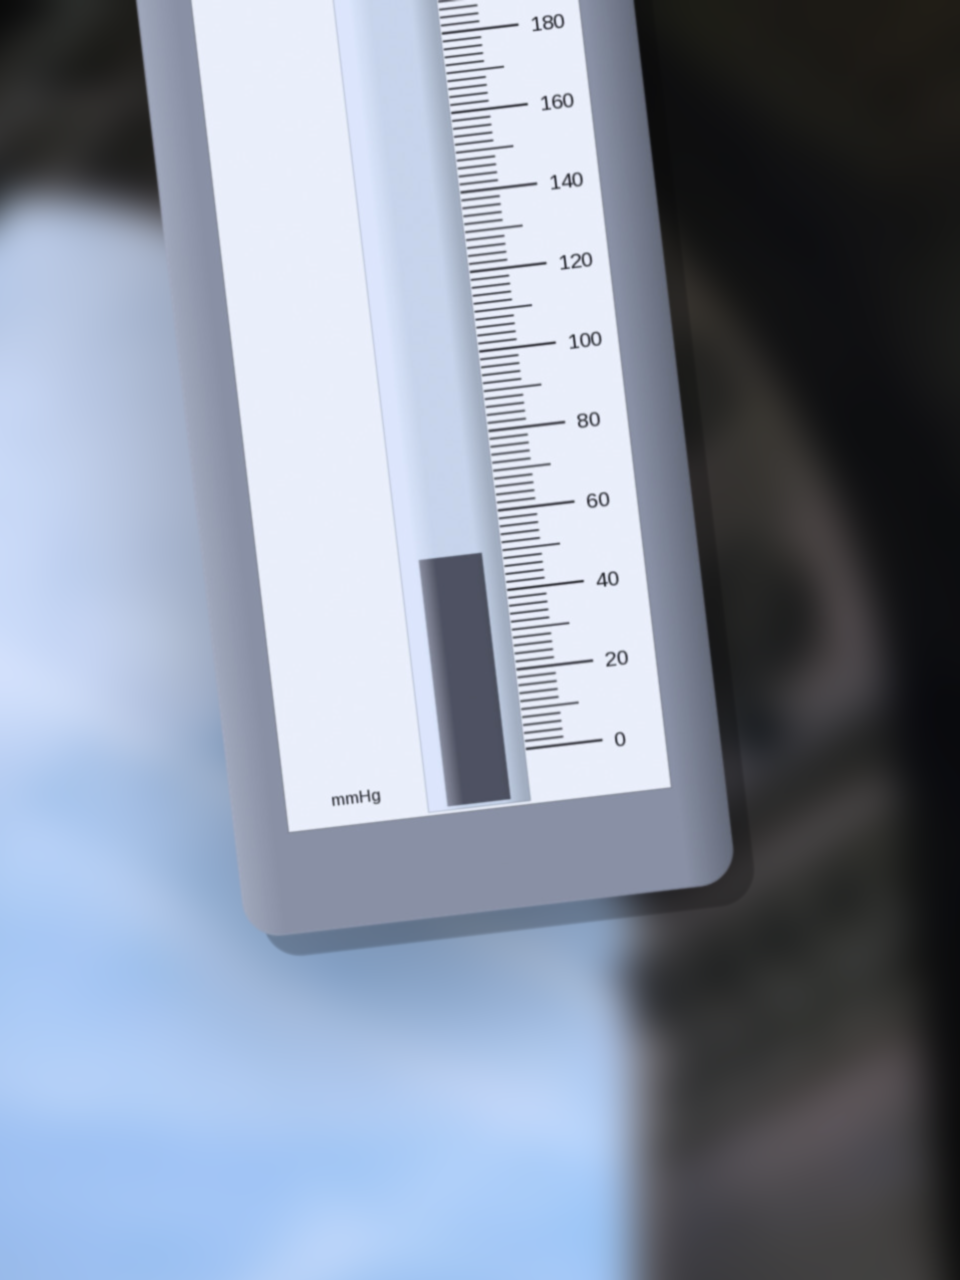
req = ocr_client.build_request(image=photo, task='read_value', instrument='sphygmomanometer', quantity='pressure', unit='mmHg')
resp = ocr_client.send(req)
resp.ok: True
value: 50 mmHg
